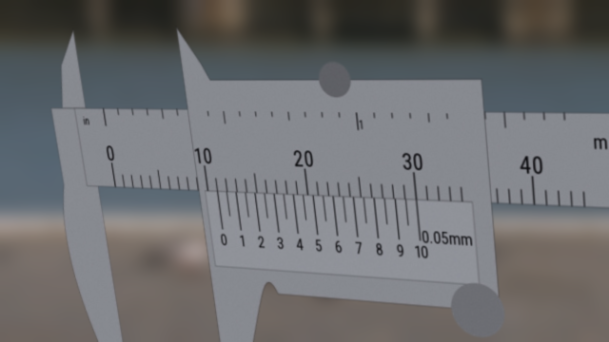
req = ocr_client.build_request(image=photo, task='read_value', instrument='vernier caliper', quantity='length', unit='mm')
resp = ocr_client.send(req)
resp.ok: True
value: 11.0 mm
